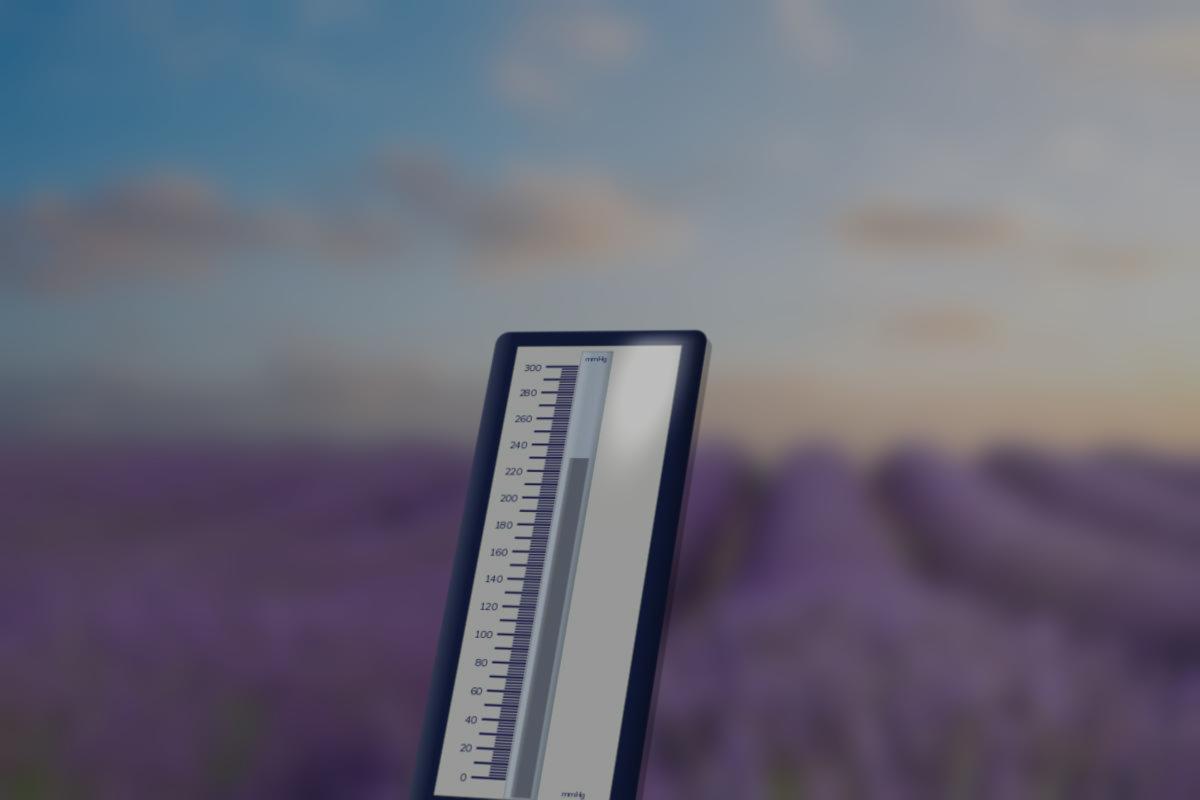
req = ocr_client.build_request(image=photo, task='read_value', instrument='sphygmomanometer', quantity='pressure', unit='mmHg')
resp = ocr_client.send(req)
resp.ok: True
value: 230 mmHg
